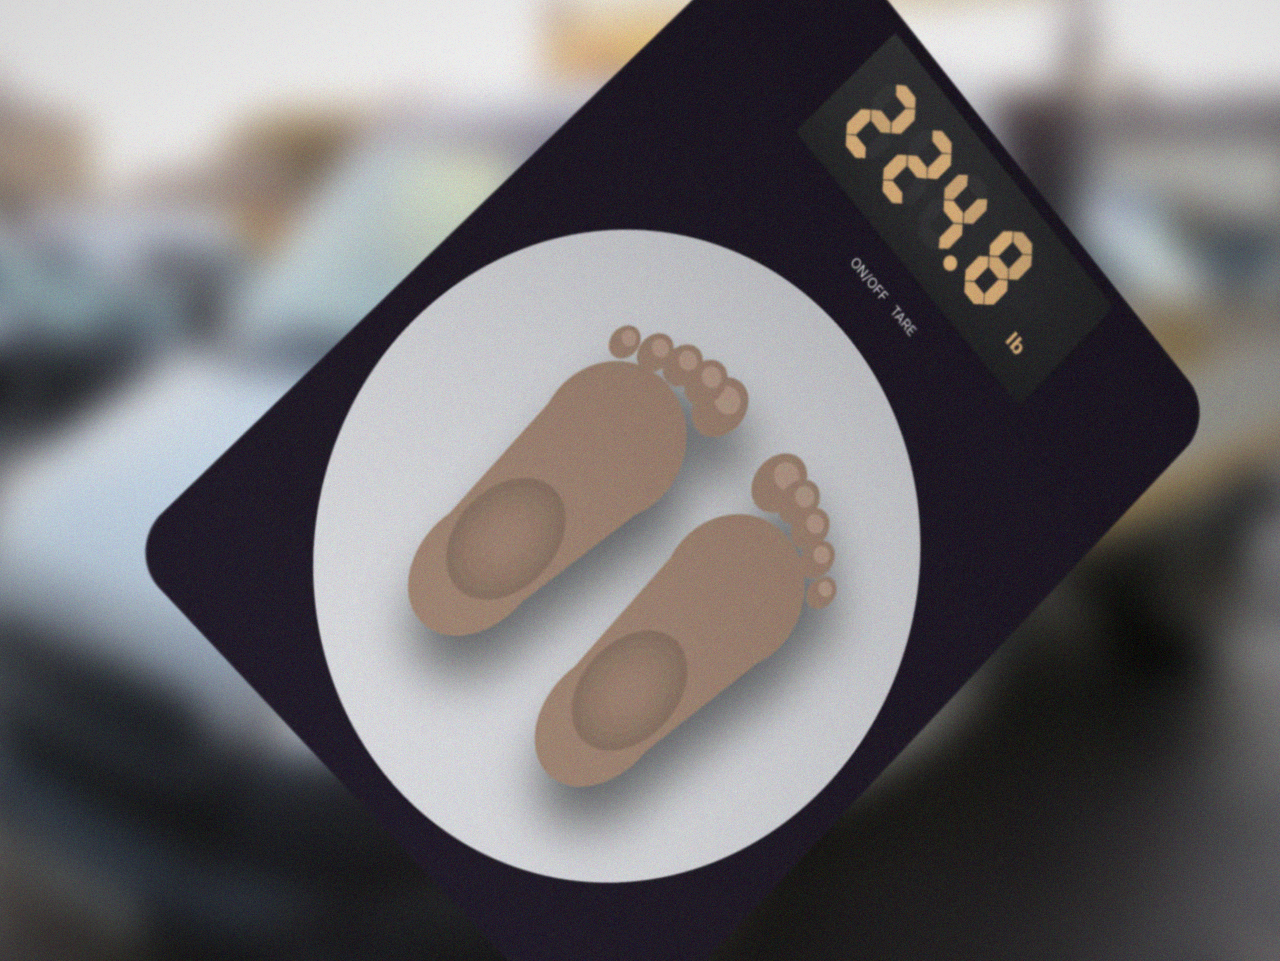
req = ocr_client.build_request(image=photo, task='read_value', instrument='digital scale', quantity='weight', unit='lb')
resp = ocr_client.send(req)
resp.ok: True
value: 224.8 lb
